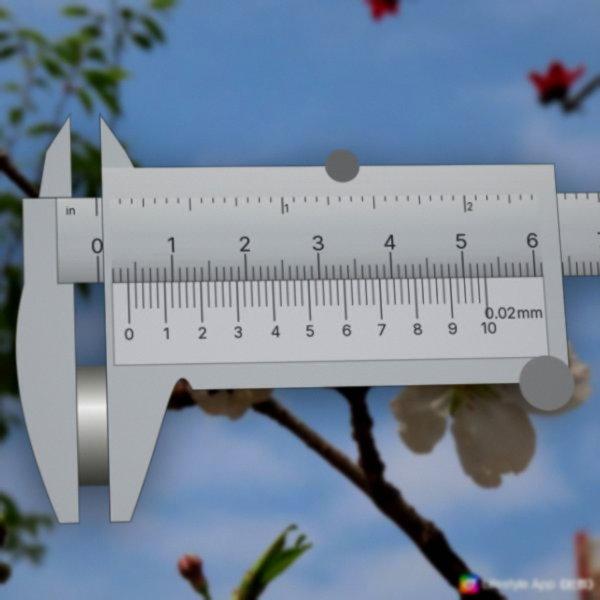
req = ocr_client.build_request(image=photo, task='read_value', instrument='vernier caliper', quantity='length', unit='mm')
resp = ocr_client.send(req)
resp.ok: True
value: 4.0 mm
